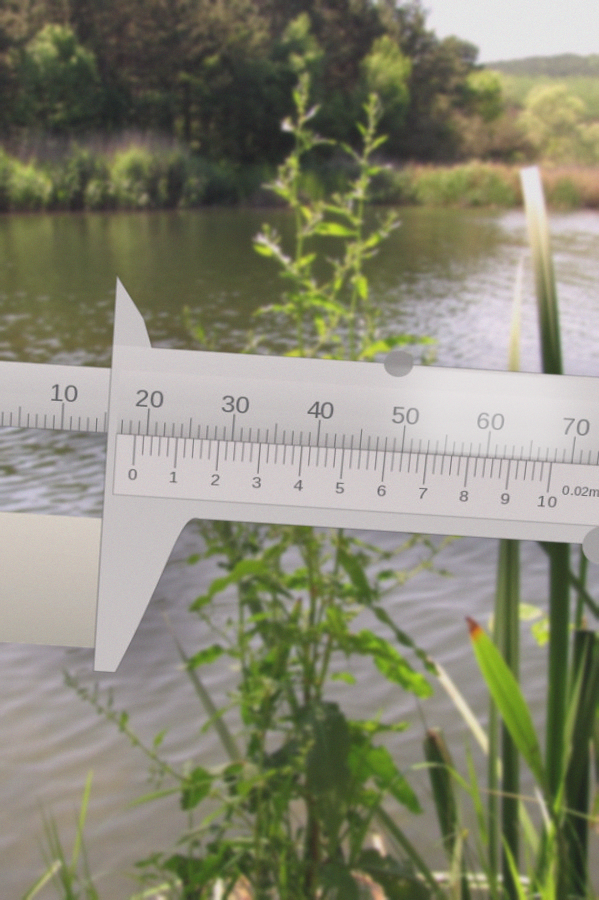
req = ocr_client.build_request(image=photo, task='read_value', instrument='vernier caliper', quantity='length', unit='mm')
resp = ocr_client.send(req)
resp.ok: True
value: 18.6 mm
